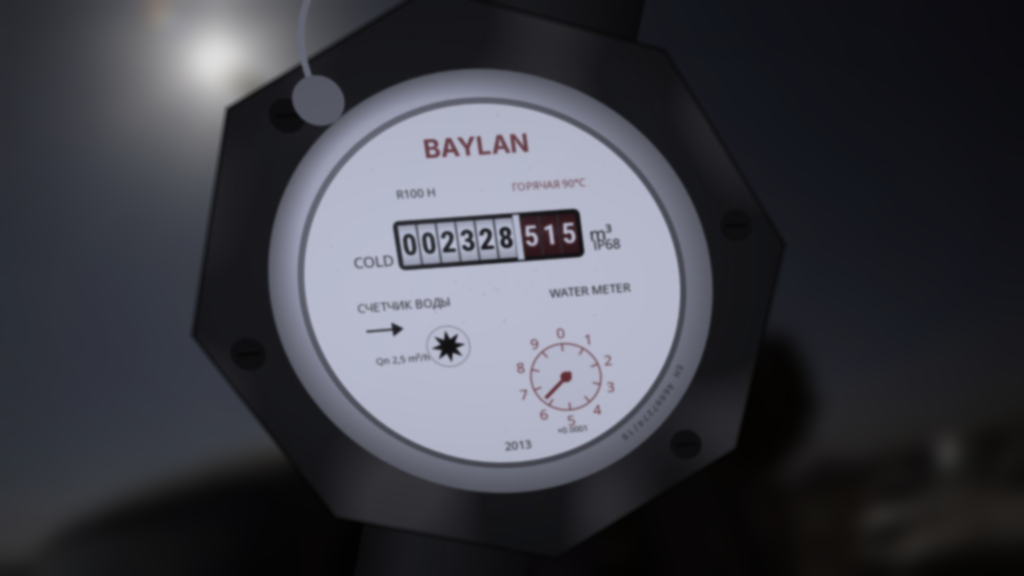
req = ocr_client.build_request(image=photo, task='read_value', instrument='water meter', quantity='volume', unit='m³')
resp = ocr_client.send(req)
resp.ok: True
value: 2328.5156 m³
